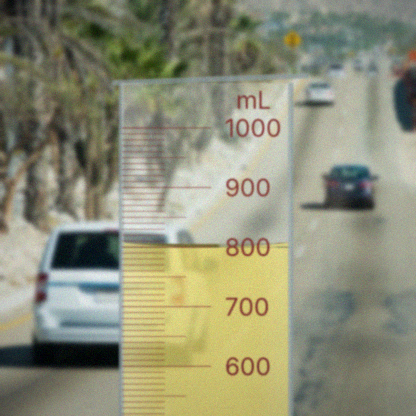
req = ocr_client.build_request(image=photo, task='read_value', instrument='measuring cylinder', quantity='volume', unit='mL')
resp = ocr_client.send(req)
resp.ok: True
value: 800 mL
